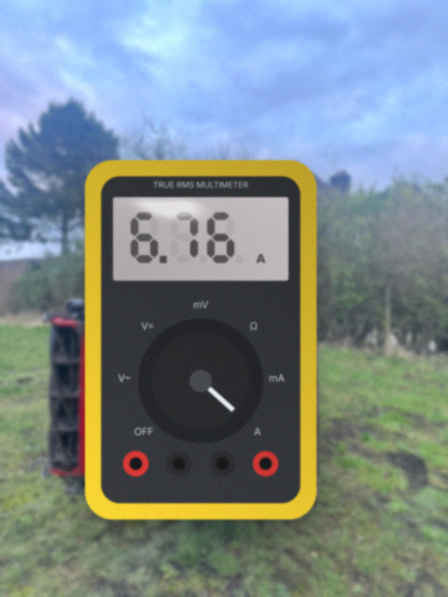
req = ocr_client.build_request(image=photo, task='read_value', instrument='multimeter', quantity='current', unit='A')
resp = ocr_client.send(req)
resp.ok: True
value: 6.76 A
